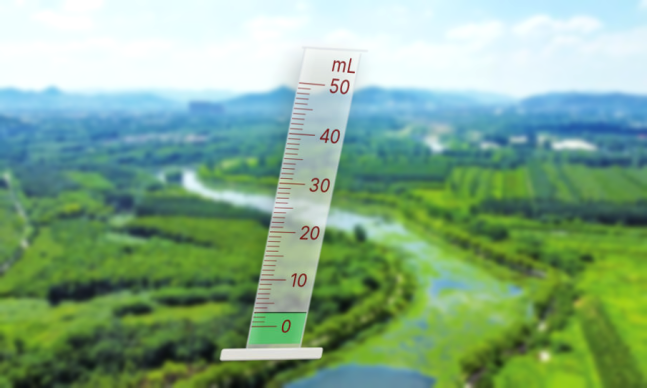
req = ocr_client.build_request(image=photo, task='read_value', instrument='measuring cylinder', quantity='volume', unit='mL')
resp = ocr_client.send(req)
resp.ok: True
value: 3 mL
